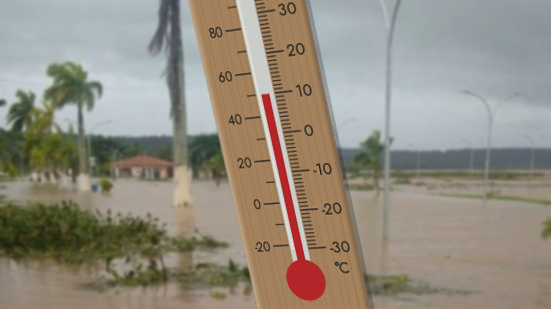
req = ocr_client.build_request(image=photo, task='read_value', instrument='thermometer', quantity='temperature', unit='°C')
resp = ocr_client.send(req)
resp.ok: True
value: 10 °C
